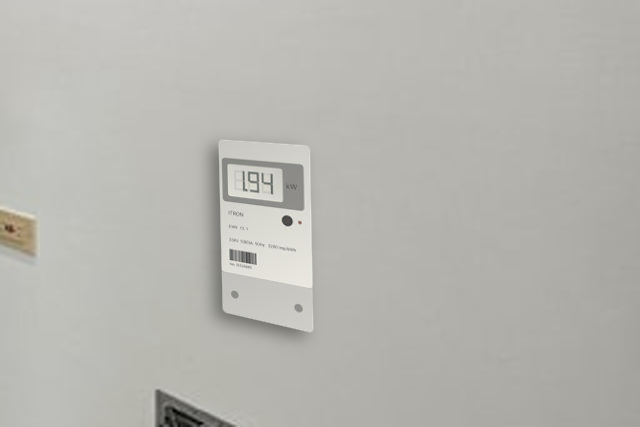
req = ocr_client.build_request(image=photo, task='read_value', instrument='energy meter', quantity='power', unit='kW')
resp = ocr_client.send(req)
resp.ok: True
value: 1.94 kW
